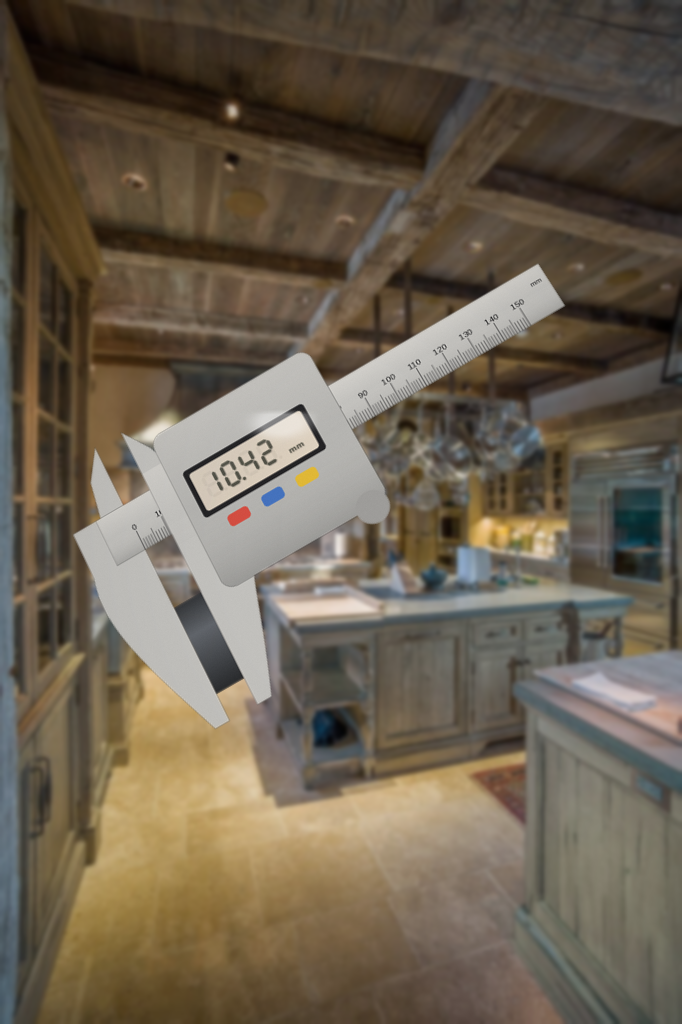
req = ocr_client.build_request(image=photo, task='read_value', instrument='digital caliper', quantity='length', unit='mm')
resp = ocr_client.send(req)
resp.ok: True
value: 10.42 mm
